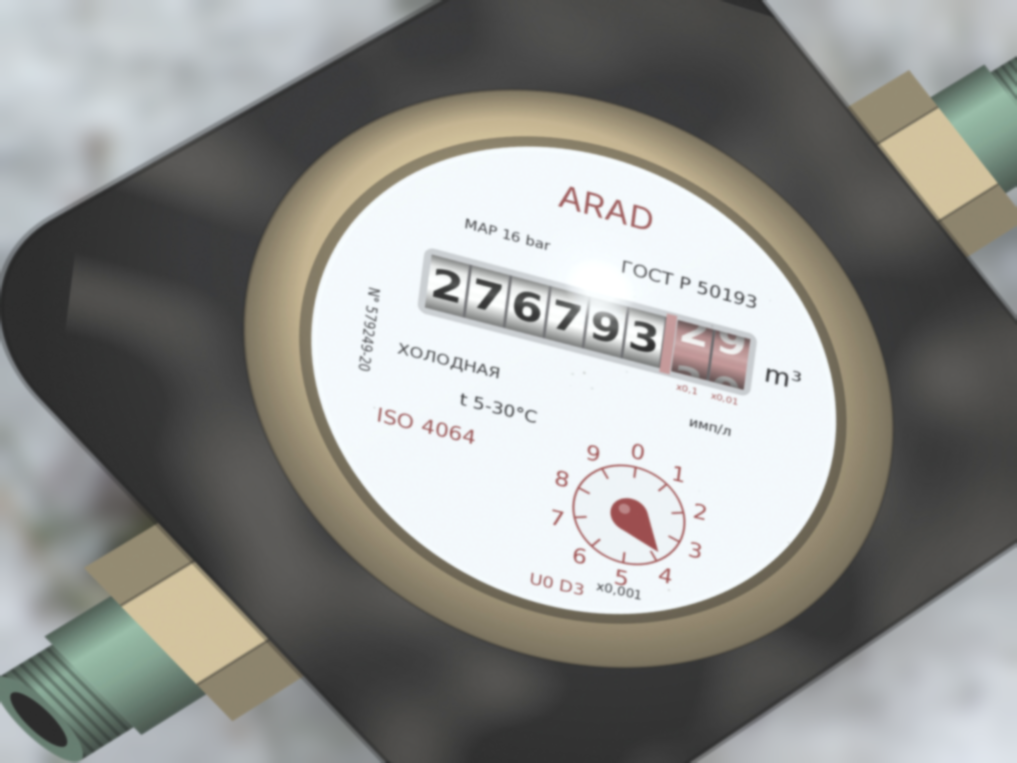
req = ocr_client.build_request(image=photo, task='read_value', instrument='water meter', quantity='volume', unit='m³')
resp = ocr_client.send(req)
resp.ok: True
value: 276793.293 m³
